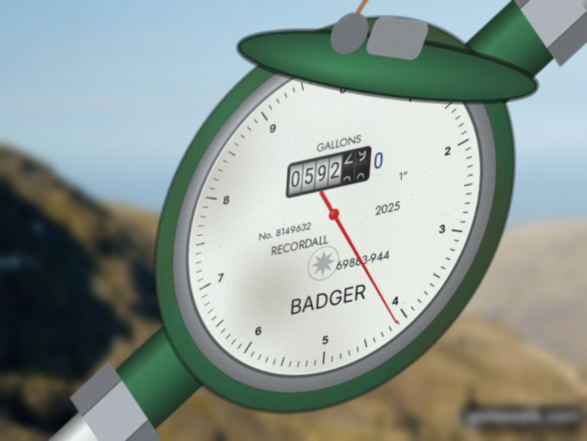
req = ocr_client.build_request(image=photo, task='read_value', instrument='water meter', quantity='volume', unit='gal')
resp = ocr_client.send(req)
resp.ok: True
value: 592294.1 gal
